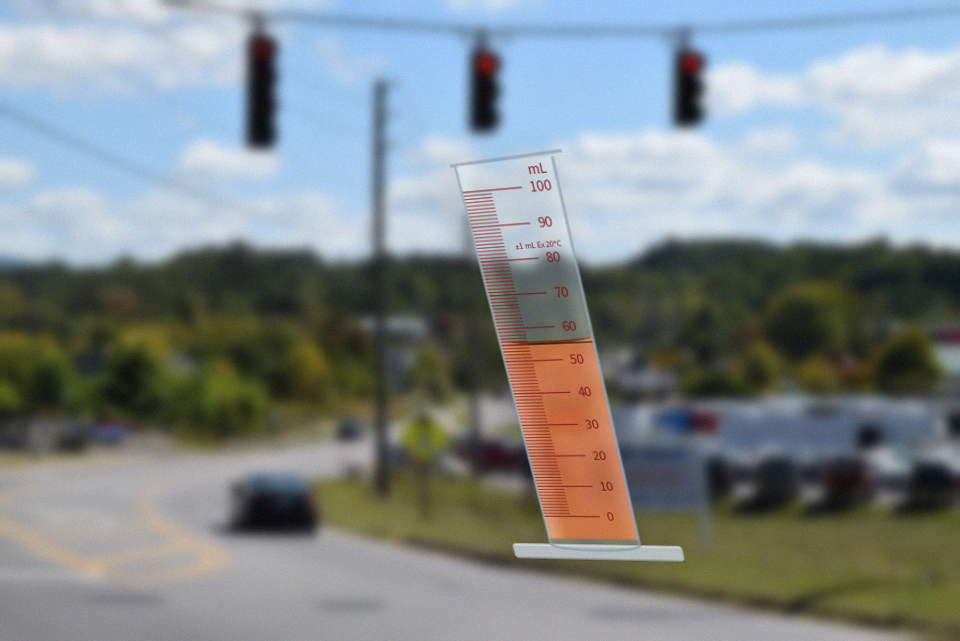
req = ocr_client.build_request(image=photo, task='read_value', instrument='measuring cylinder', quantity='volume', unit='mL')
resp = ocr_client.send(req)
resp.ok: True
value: 55 mL
